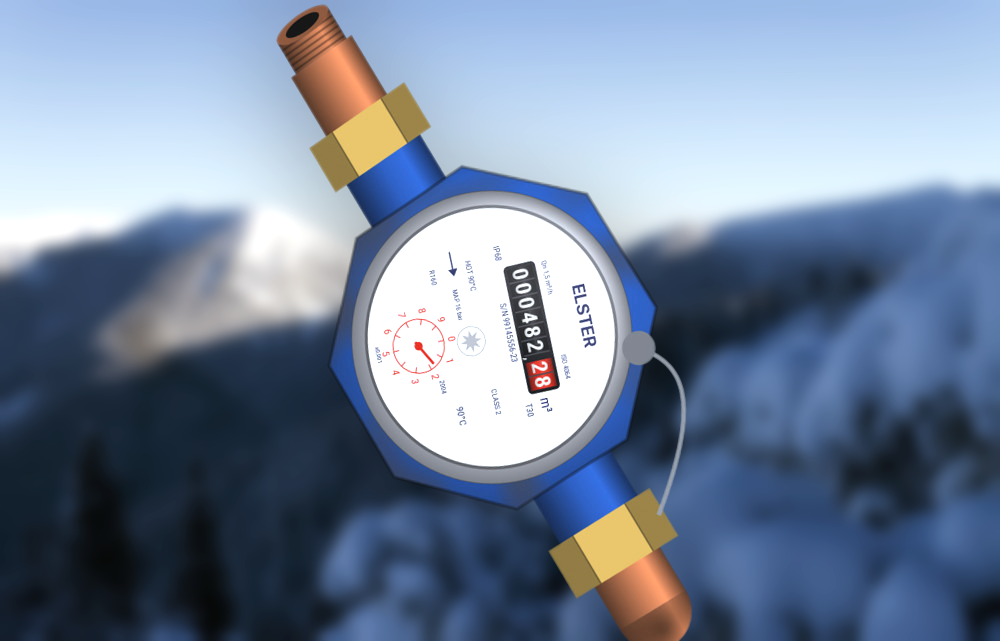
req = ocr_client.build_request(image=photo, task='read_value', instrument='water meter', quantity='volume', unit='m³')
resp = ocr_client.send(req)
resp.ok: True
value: 482.281 m³
